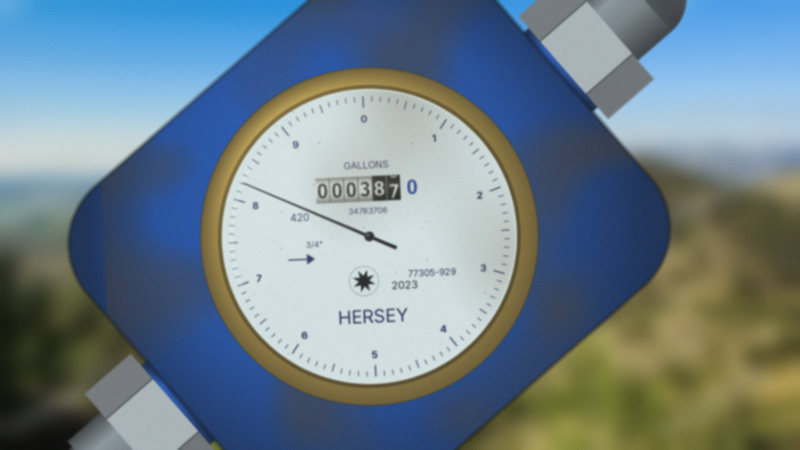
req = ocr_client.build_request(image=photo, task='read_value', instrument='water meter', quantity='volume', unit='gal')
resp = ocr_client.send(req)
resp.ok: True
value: 3868.2 gal
